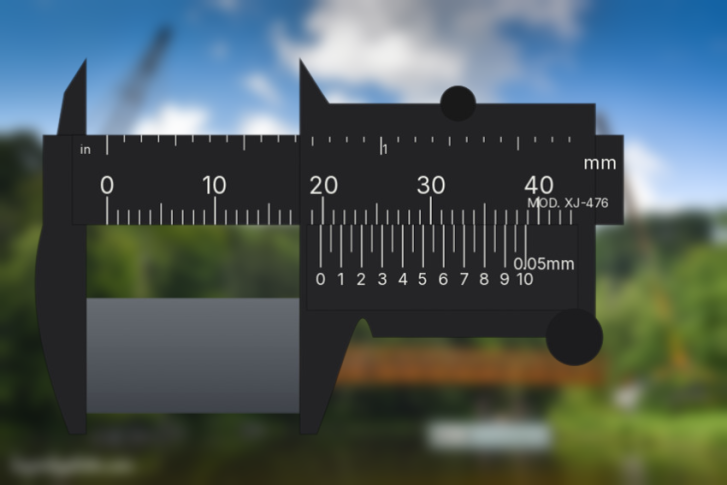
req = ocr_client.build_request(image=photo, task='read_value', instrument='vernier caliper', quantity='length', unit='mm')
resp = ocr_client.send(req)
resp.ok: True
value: 19.8 mm
